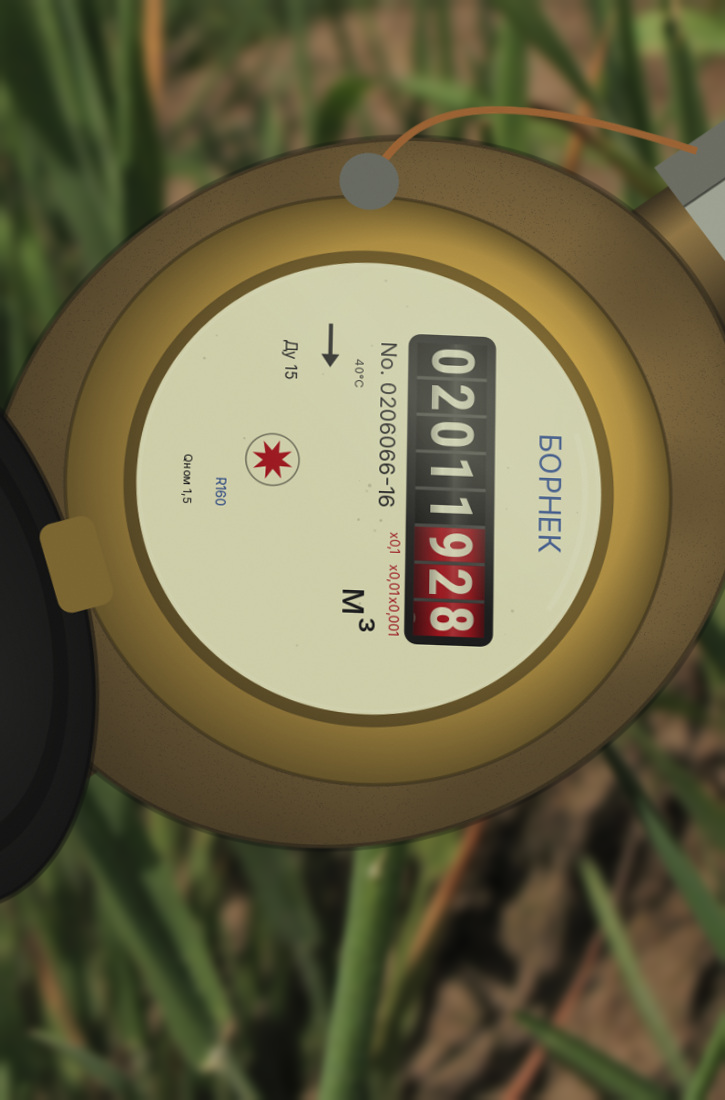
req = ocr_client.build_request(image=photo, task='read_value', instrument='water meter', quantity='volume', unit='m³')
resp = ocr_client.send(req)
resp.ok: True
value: 2011.928 m³
